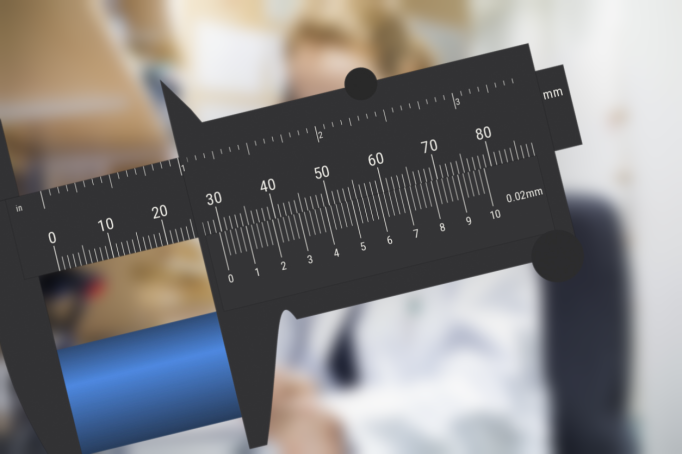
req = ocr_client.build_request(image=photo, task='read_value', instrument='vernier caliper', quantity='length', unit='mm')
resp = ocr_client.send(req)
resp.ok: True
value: 29.6 mm
